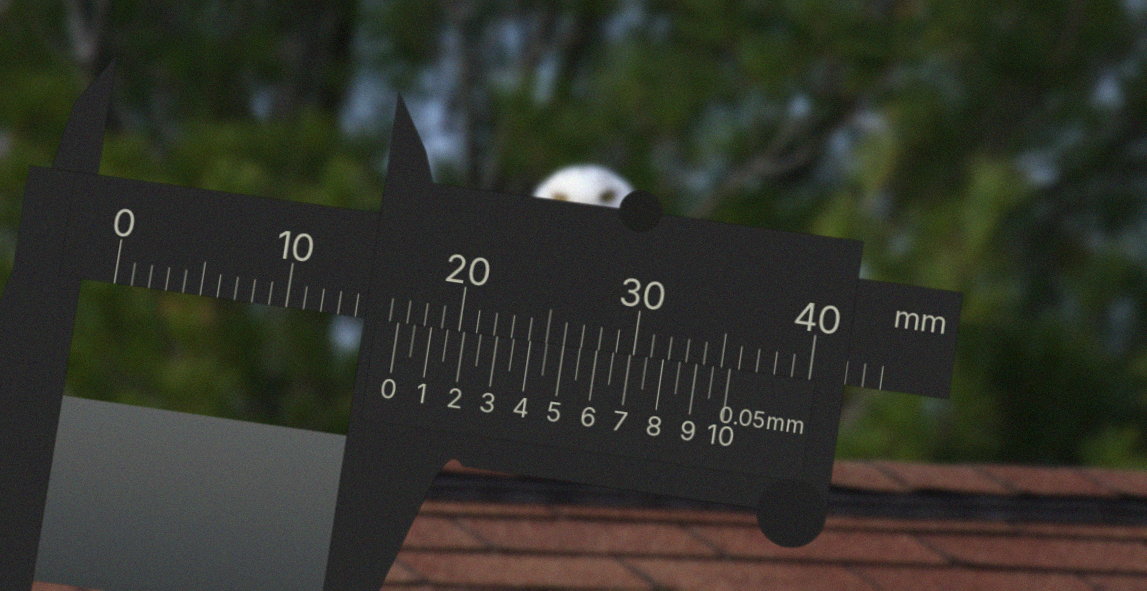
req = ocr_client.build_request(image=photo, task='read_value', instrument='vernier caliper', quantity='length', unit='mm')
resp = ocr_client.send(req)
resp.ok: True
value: 16.5 mm
